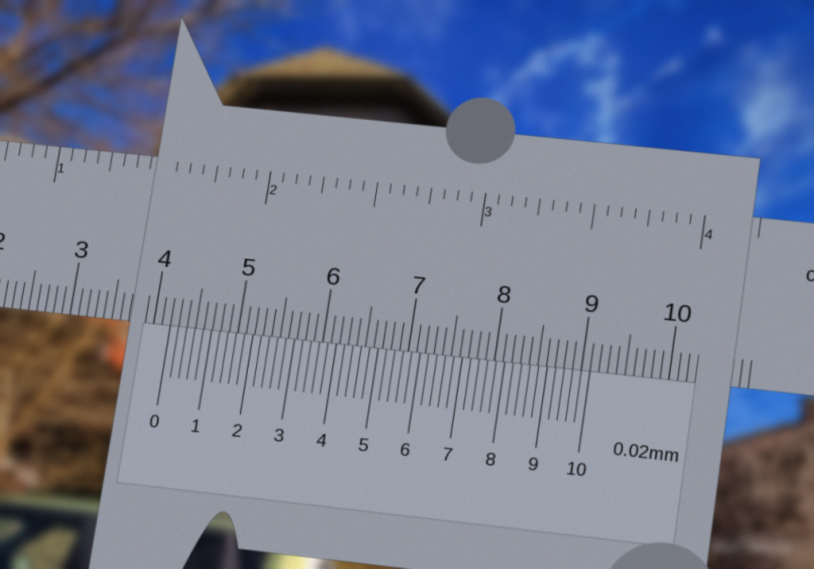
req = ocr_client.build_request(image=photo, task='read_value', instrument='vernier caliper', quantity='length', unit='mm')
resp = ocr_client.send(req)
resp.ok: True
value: 42.0 mm
